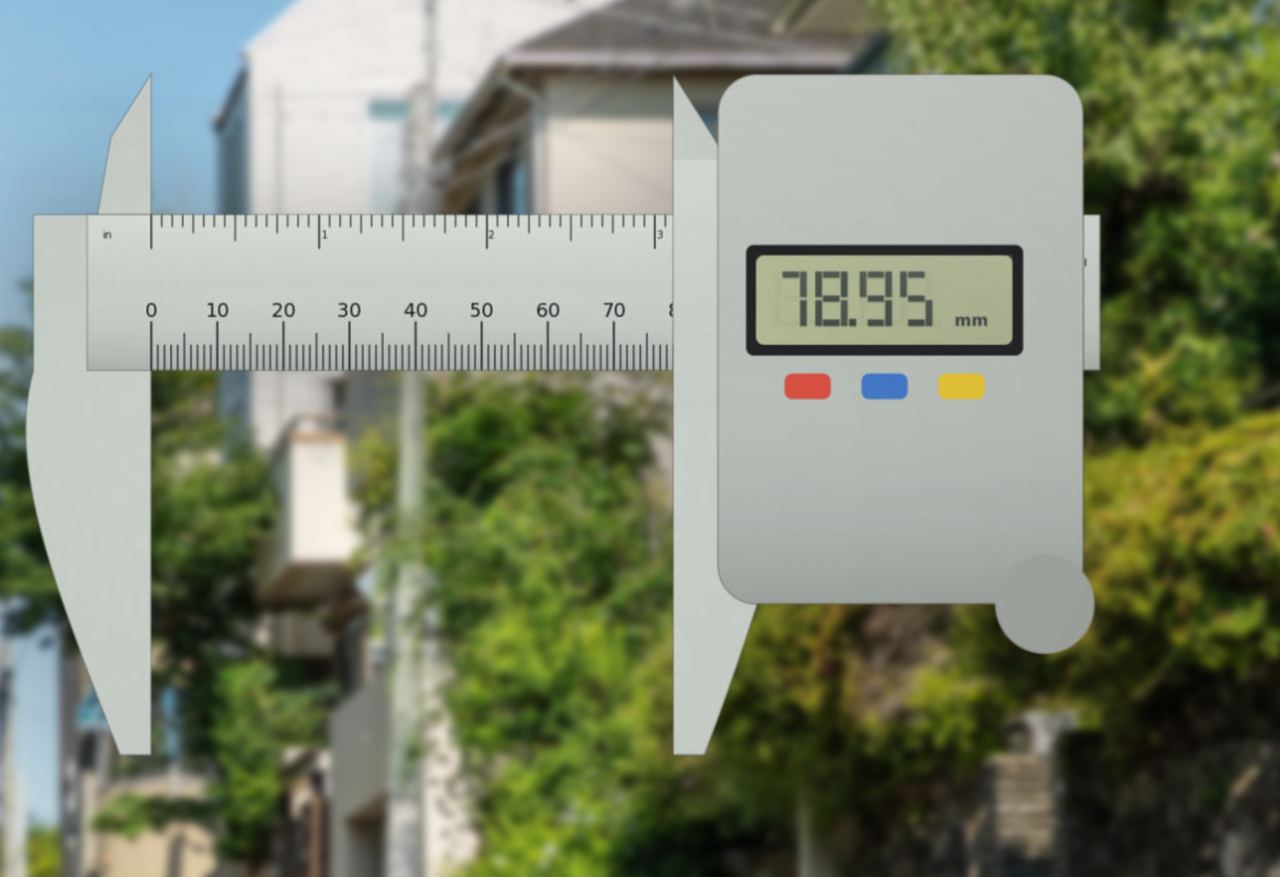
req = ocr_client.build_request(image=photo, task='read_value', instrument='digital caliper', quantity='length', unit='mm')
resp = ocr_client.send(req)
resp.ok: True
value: 78.95 mm
